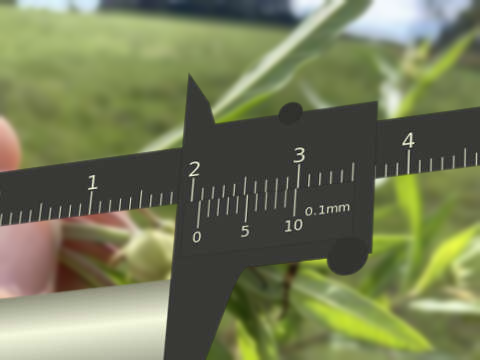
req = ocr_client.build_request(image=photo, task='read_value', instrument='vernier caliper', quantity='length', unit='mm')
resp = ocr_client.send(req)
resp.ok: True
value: 20.8 mm
